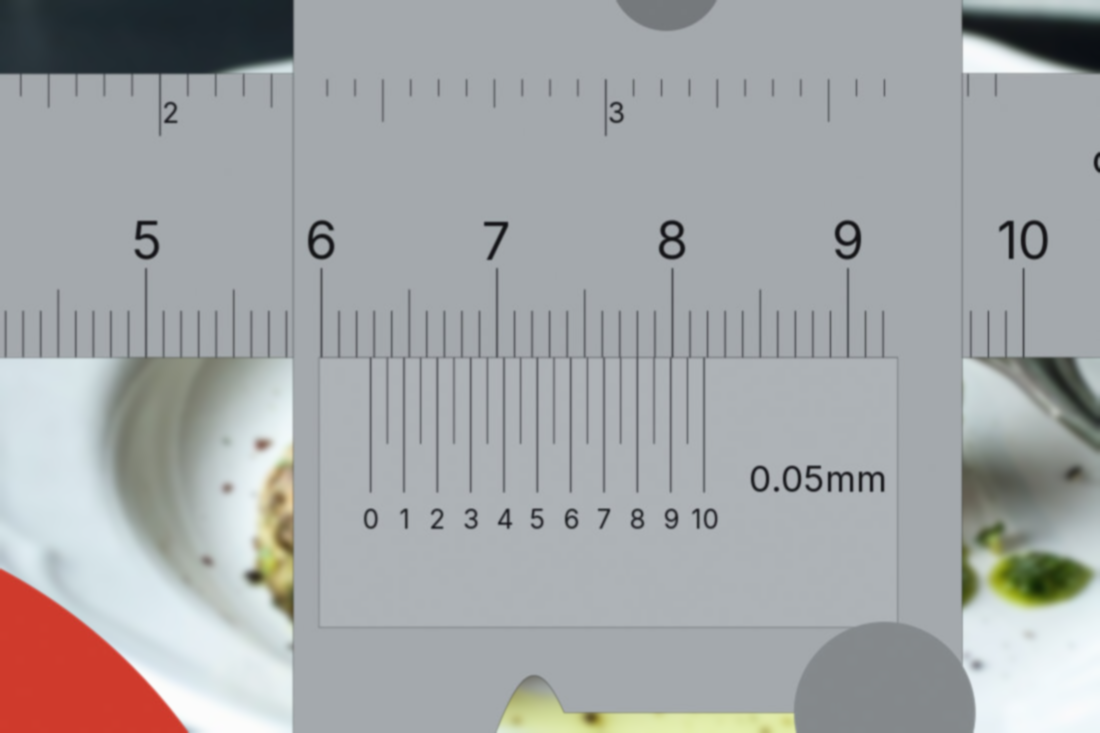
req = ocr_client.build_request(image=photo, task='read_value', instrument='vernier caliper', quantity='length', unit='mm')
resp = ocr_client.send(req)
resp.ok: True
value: 62.8 mm
